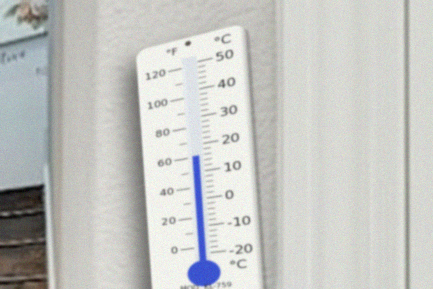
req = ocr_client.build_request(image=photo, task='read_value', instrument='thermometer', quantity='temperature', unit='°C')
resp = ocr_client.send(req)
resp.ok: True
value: 16 °C
